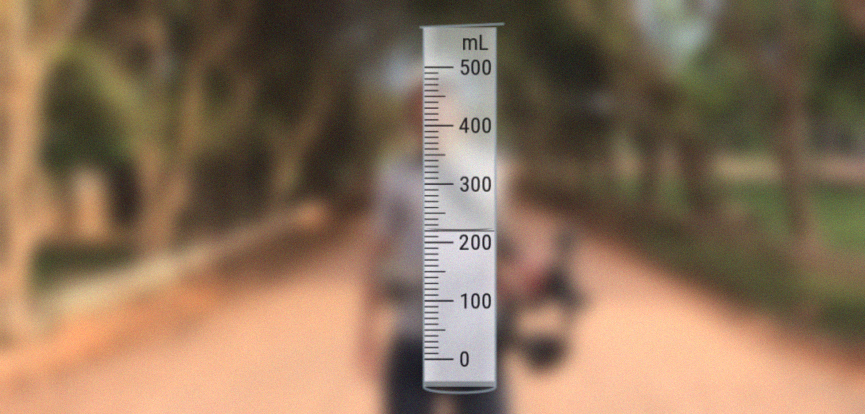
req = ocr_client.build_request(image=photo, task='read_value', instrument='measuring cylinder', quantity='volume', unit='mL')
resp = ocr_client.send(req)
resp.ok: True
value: 220 mL
